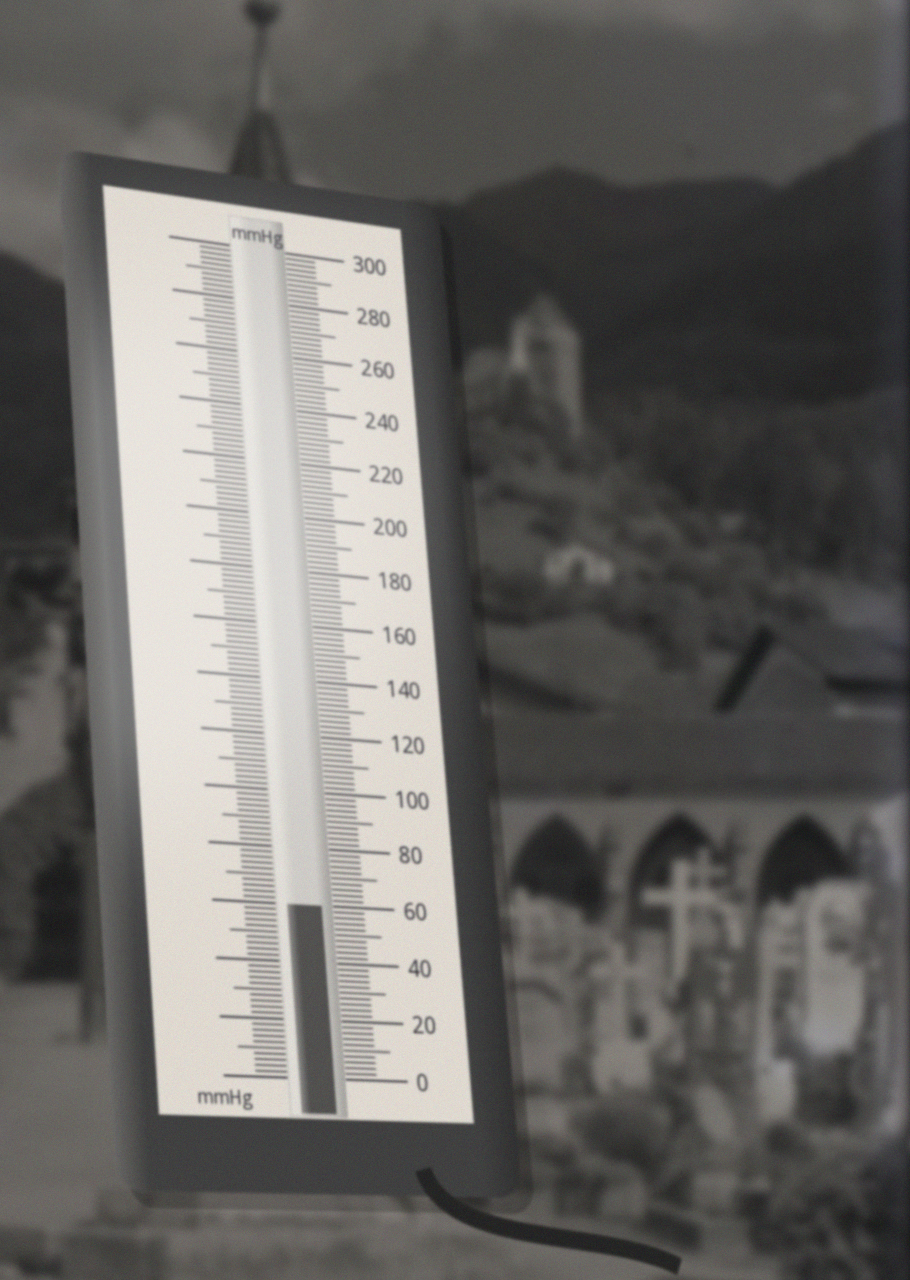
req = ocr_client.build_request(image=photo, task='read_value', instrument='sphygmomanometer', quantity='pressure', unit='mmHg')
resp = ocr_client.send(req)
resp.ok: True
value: 60 mmHg
